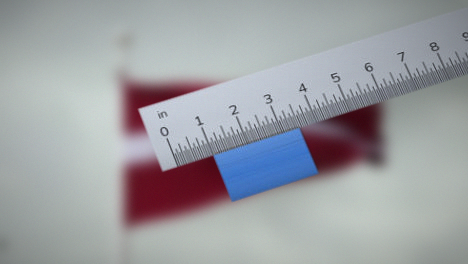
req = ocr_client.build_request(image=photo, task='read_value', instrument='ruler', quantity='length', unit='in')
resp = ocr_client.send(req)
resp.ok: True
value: 2.5 in
